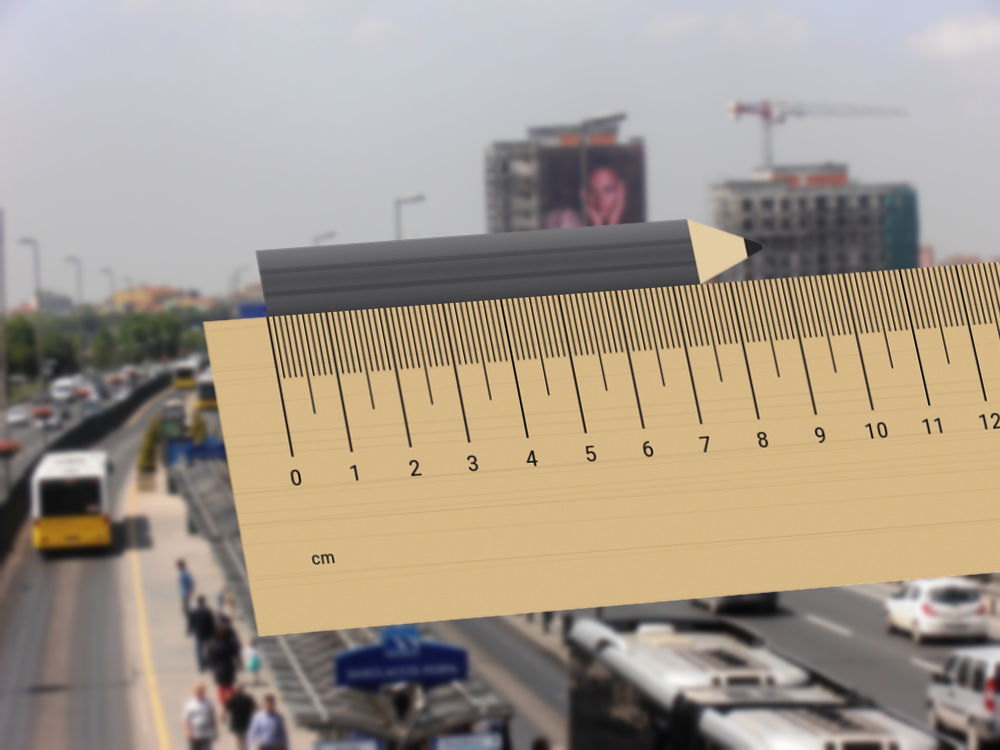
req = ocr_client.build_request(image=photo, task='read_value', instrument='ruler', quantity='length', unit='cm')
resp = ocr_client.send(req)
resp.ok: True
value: 8.7 cm
